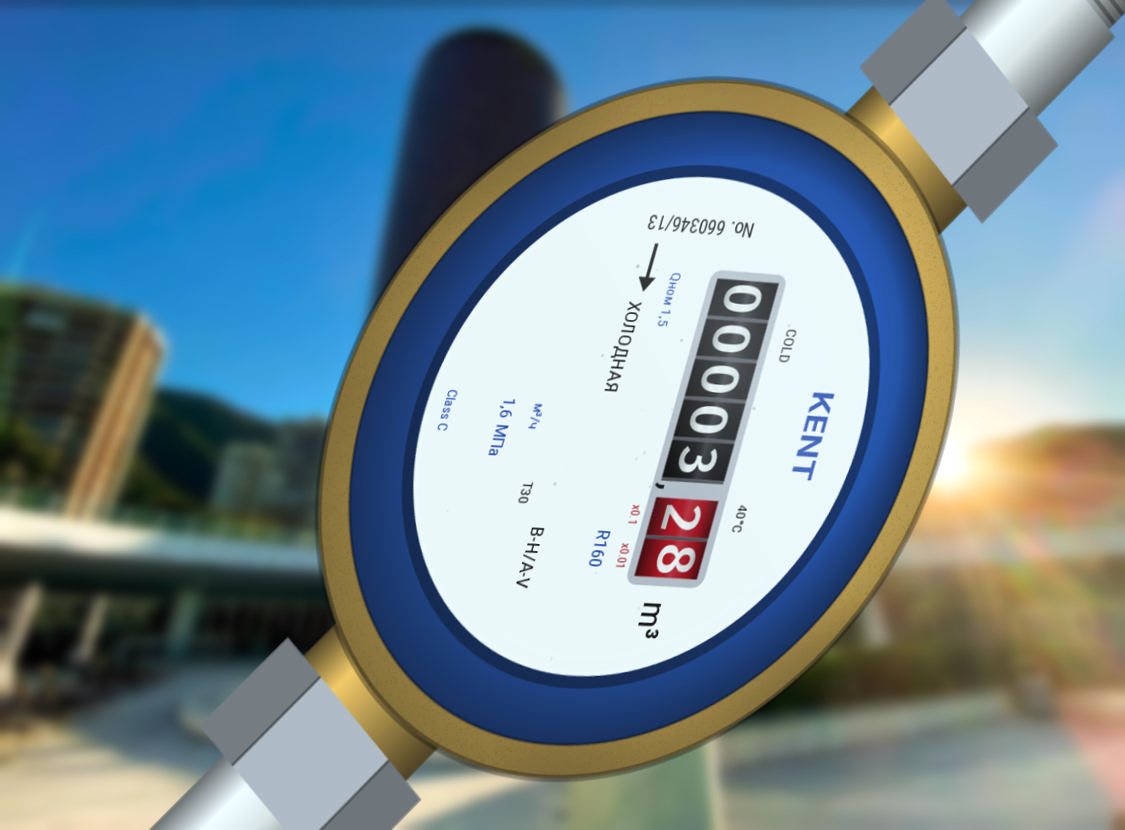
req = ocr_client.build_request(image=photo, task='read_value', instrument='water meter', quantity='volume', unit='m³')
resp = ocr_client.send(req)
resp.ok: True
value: 3.28 m³
